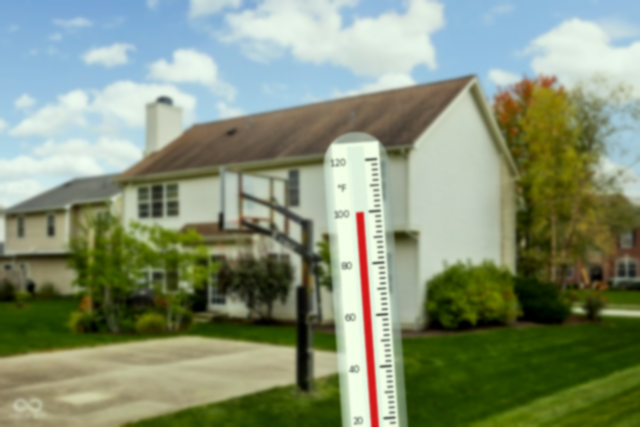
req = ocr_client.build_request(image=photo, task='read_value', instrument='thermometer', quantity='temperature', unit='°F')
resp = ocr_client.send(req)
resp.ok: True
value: 100 °F
